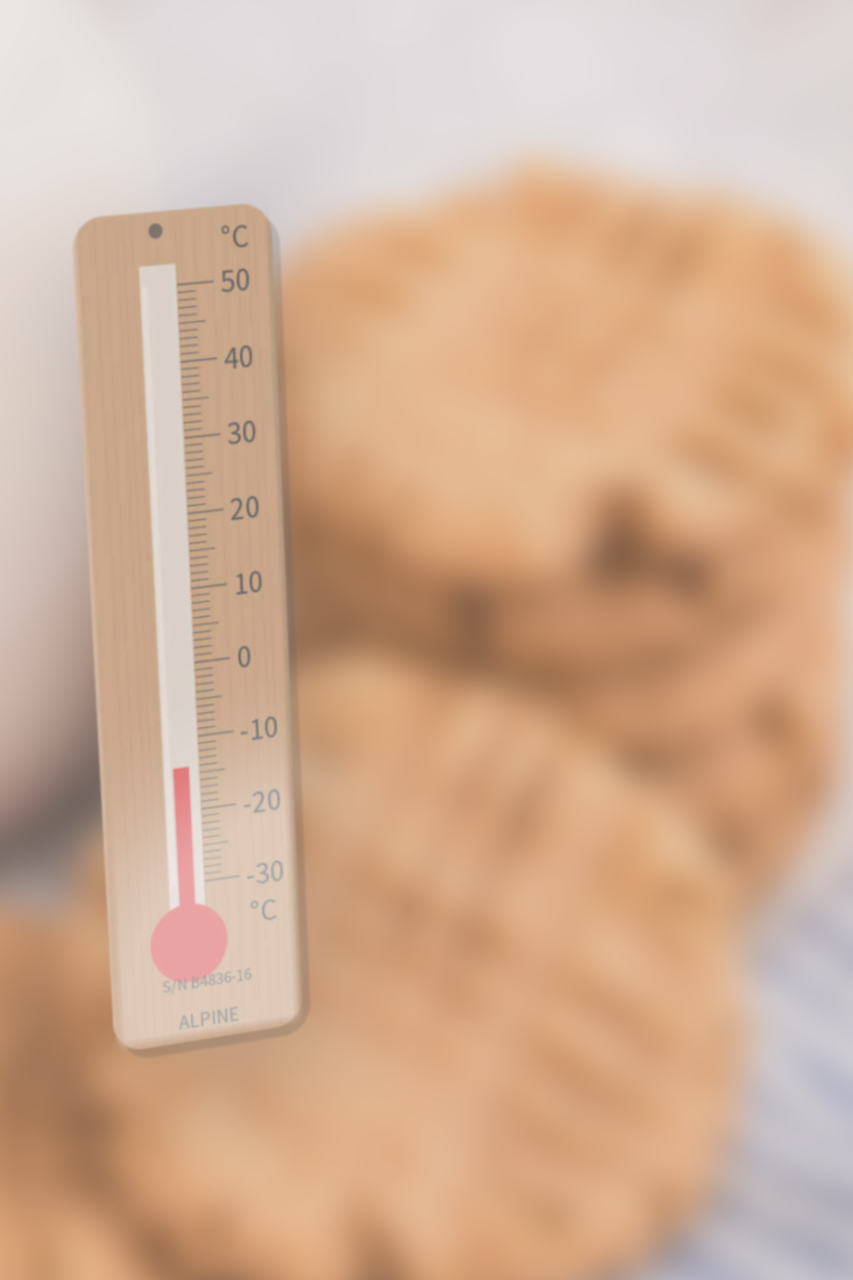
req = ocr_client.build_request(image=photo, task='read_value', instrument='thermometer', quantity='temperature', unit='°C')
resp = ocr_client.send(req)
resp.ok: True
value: -14 °C
